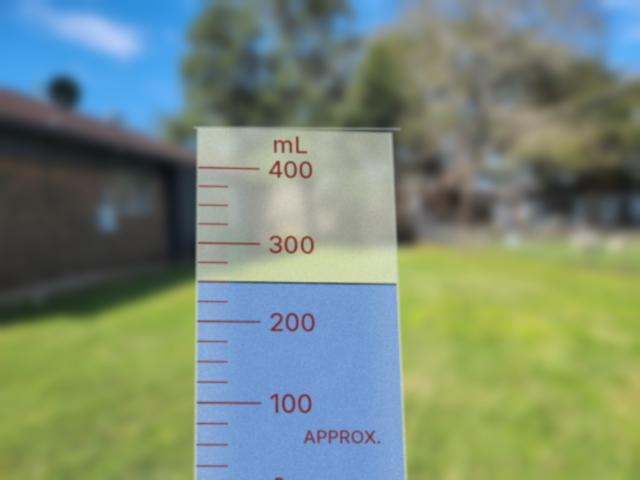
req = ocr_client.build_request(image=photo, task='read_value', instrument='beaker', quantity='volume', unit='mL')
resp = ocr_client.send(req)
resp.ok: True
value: 250 mL
